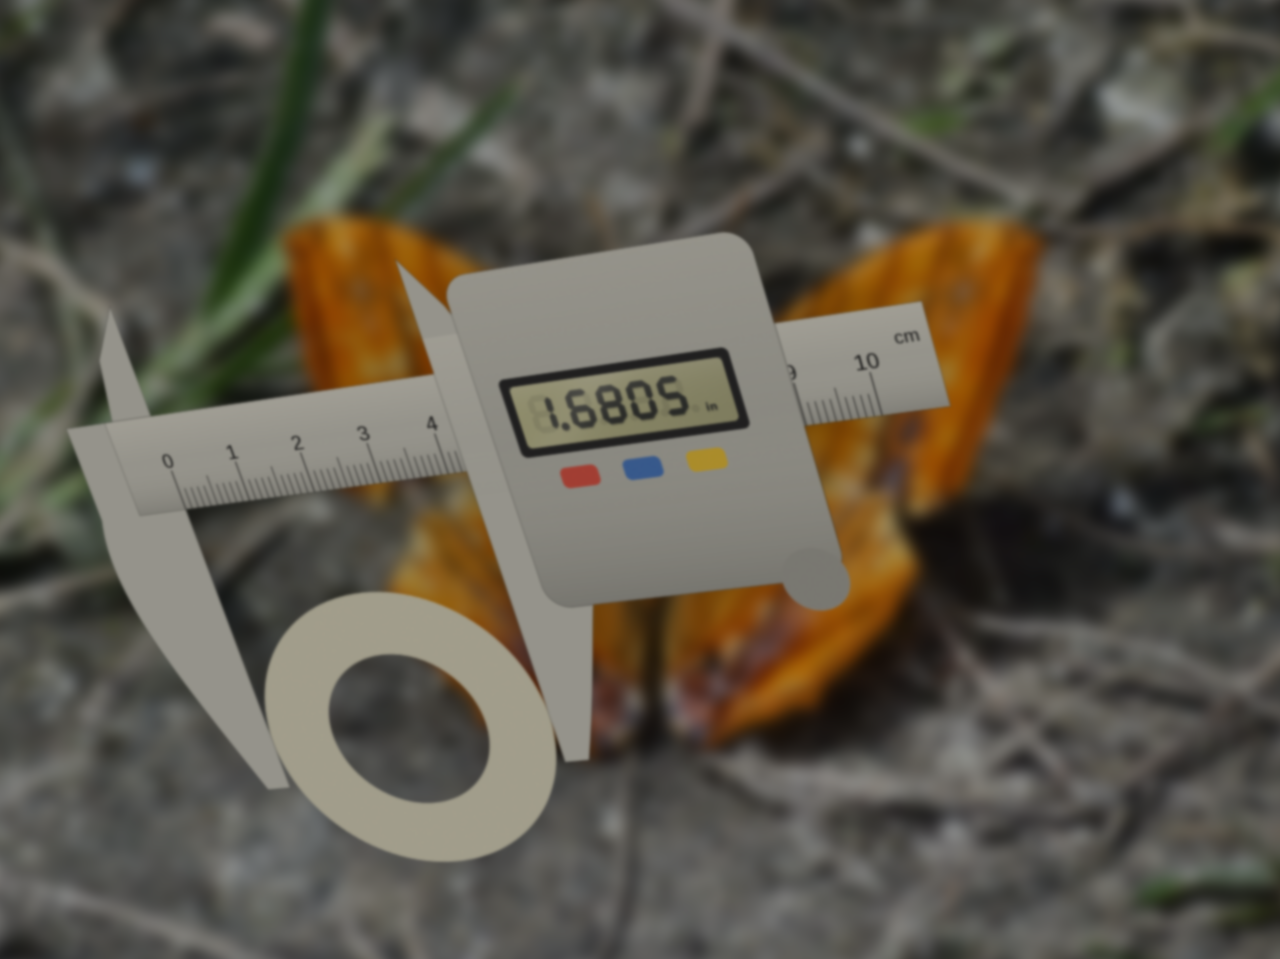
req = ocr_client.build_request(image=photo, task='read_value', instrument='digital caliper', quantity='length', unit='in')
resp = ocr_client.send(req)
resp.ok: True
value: 1.6805 in
